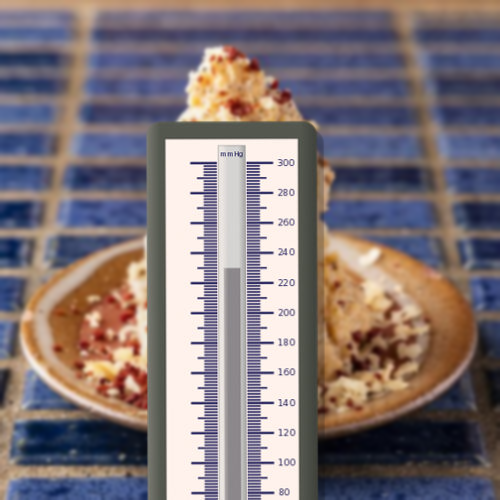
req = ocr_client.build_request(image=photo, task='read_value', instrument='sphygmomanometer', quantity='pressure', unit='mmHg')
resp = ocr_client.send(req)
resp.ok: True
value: 230 mmHg
